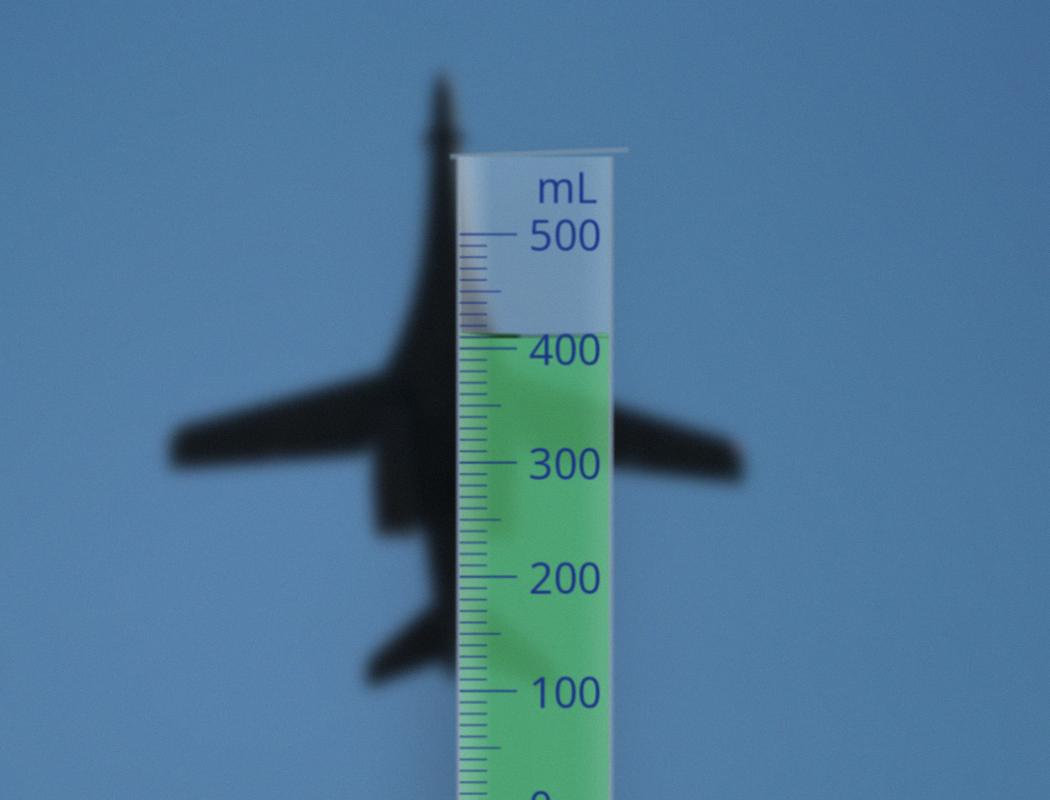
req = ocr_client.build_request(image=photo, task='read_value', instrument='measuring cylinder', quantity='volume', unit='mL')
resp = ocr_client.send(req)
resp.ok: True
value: 410 mL
